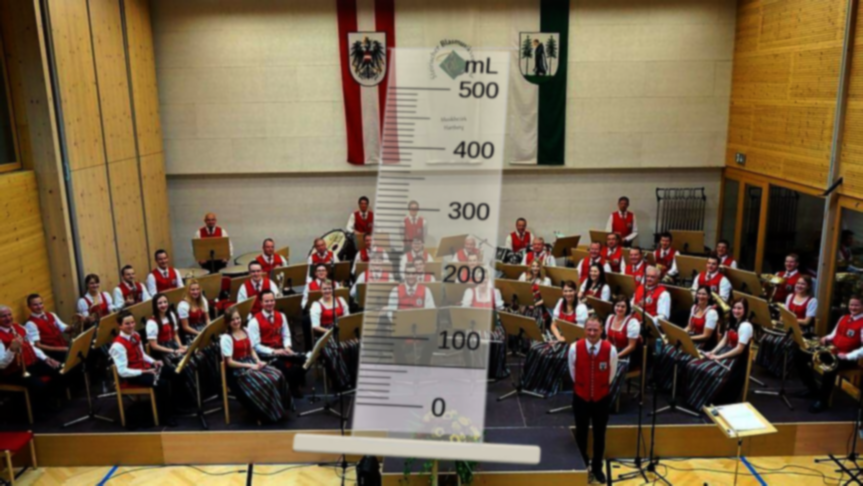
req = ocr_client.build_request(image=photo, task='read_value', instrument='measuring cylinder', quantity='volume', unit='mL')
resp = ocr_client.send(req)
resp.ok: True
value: 60 mL
